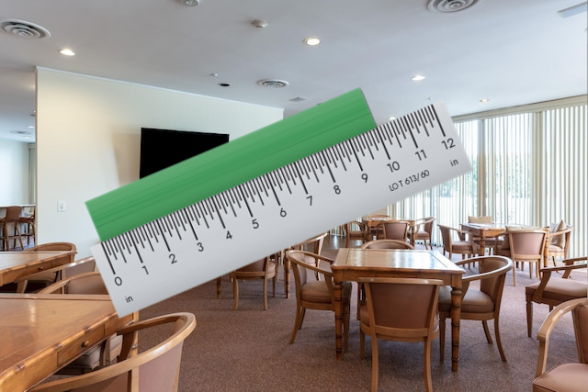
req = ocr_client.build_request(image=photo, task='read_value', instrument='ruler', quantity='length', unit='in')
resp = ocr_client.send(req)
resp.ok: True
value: 10 in
